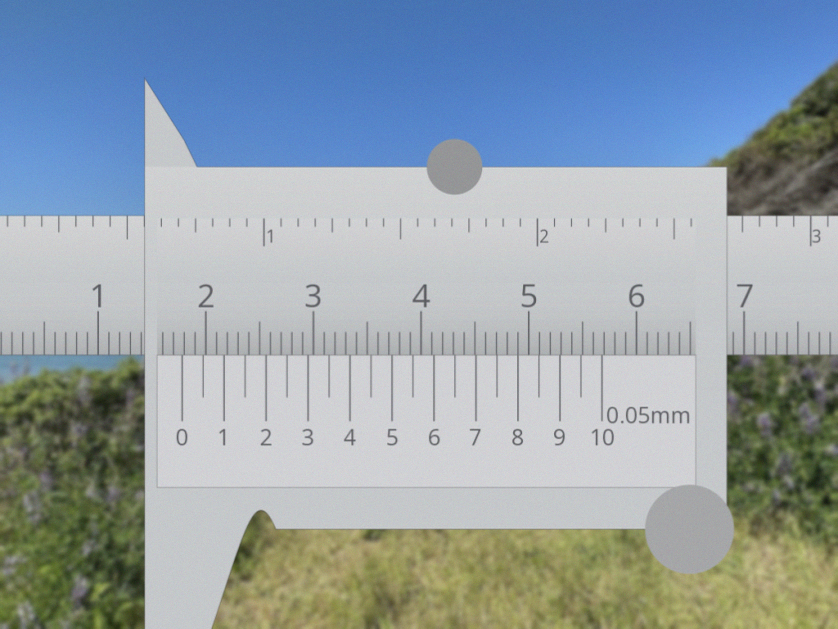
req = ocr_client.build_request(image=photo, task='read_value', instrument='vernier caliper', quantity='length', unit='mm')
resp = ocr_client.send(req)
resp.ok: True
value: 17.8 mm
